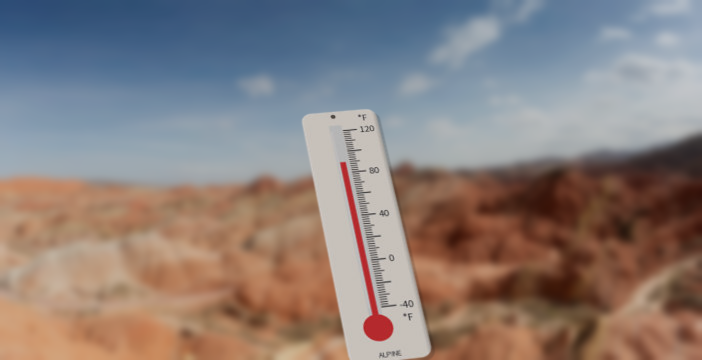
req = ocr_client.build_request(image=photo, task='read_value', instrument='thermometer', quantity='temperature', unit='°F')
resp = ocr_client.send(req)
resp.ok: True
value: 90 °F
